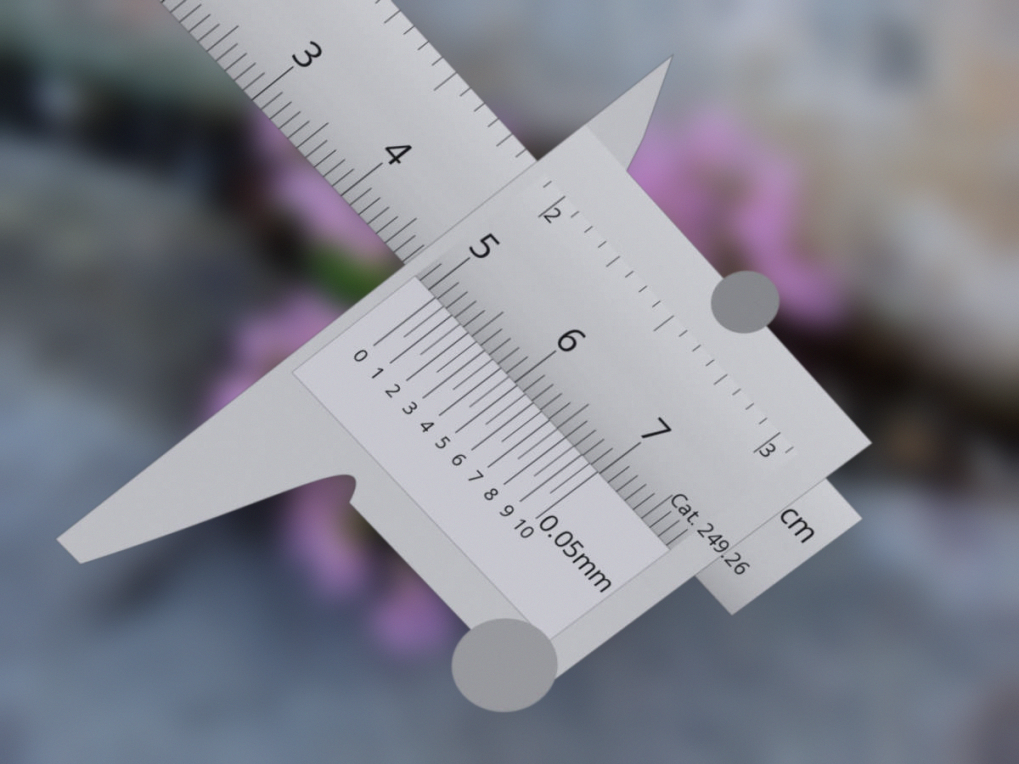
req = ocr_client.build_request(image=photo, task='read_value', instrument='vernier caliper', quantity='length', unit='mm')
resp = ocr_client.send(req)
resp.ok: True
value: 50.8 mm
